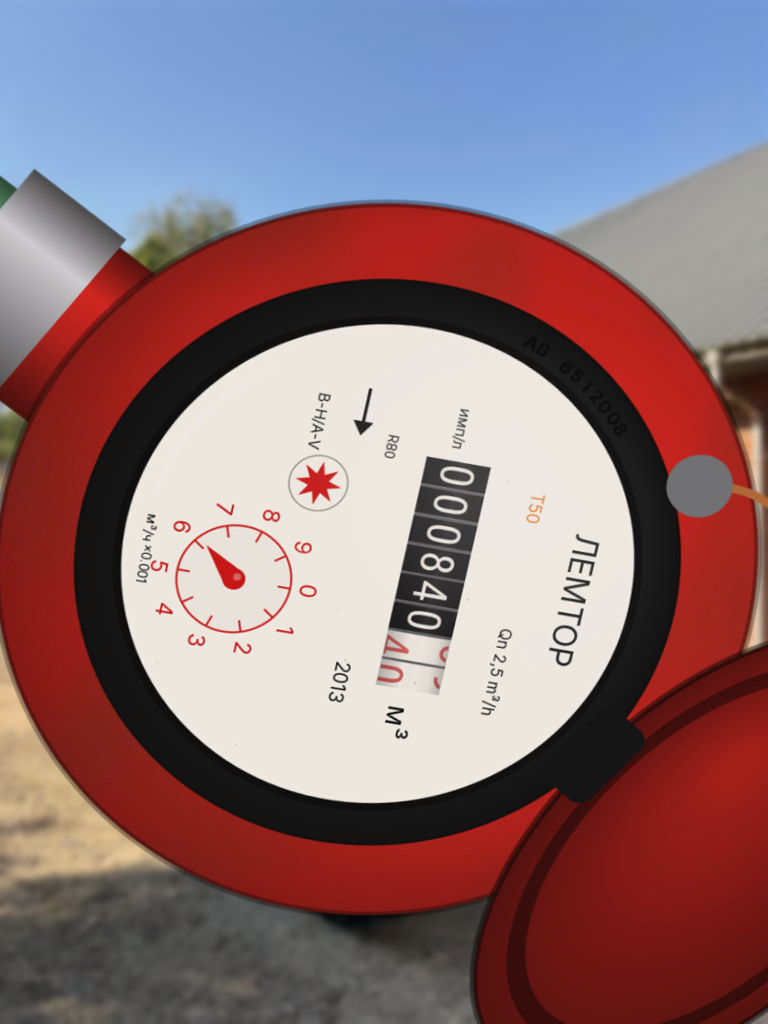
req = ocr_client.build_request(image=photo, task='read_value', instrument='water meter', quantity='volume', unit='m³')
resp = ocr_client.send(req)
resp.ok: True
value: 840.396 m³
